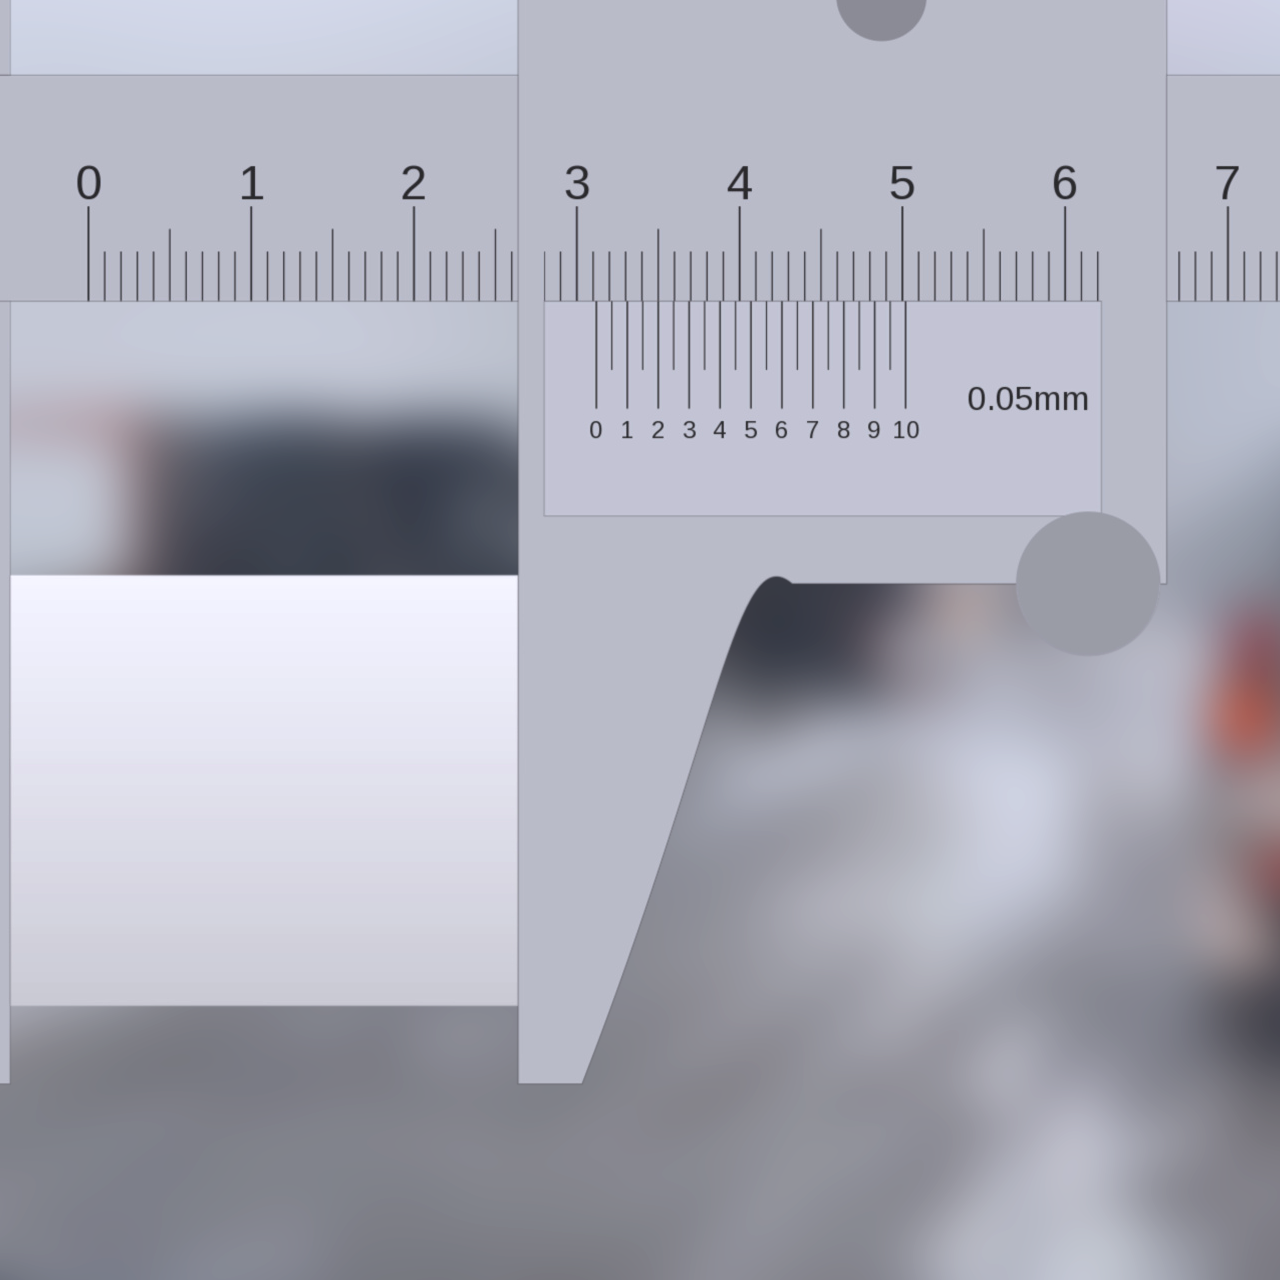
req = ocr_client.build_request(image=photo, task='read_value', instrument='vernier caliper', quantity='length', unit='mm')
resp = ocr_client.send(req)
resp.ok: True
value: 31.2 mm
